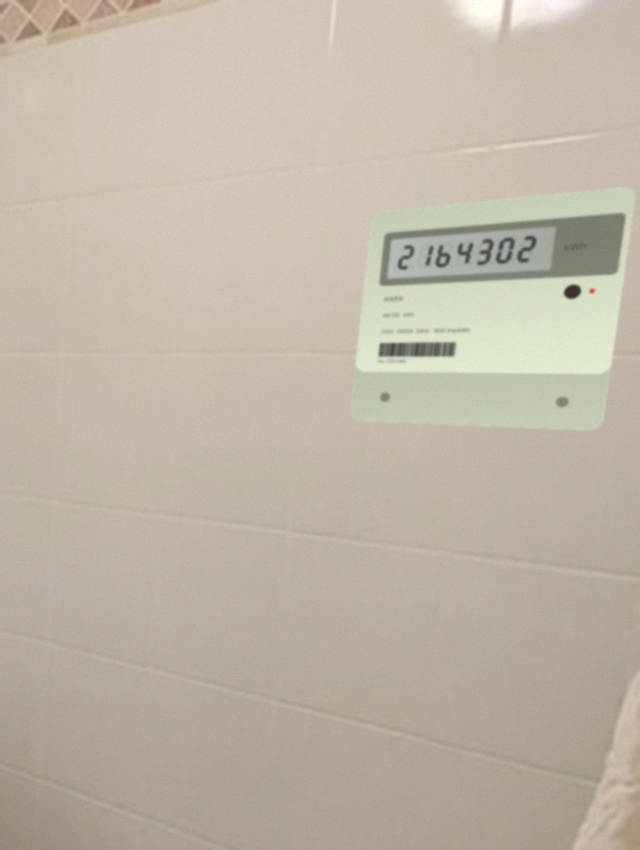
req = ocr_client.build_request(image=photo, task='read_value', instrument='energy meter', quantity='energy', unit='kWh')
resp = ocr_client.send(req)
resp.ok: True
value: 2164302 kWh
